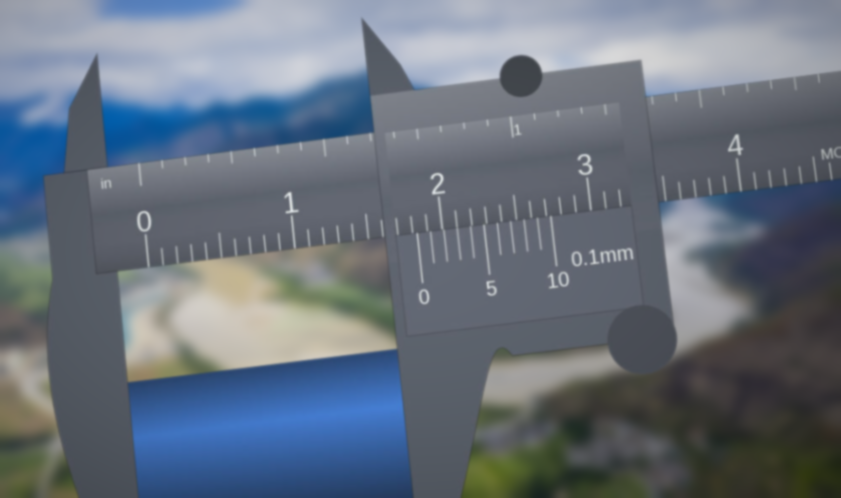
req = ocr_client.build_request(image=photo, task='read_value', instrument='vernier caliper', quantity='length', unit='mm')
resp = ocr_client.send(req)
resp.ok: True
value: 18.3 mm
